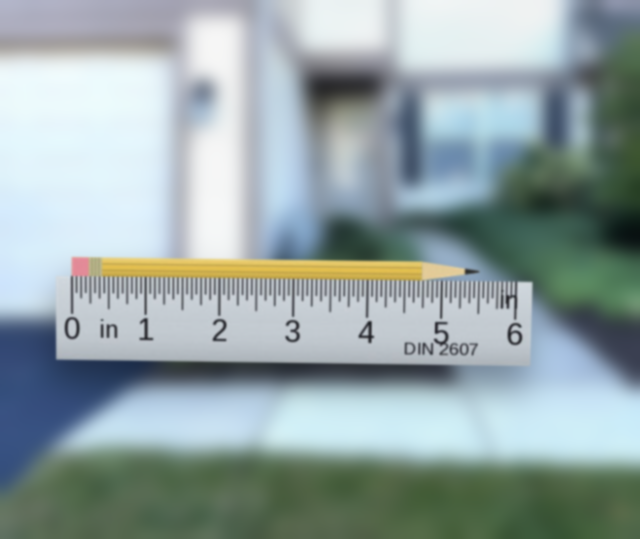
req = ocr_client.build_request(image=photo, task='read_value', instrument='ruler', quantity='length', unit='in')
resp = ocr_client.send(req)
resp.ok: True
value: 5.5 in
